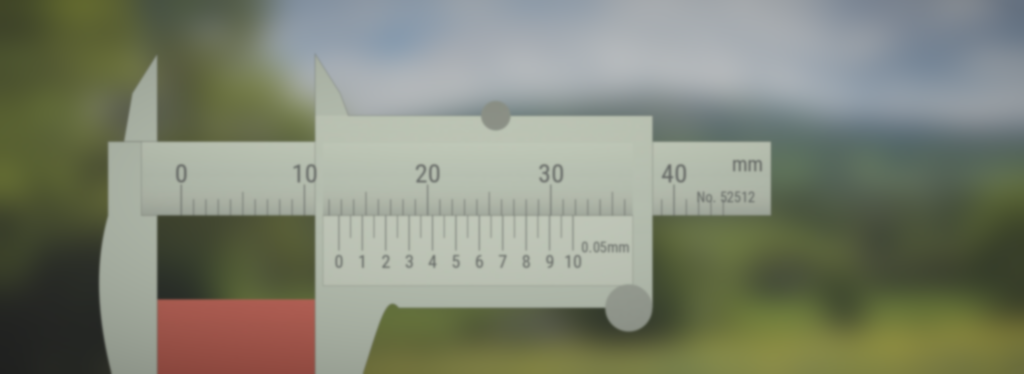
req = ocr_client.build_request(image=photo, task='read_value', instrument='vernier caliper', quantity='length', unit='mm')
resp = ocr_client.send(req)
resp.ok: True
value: 12.8 mm
